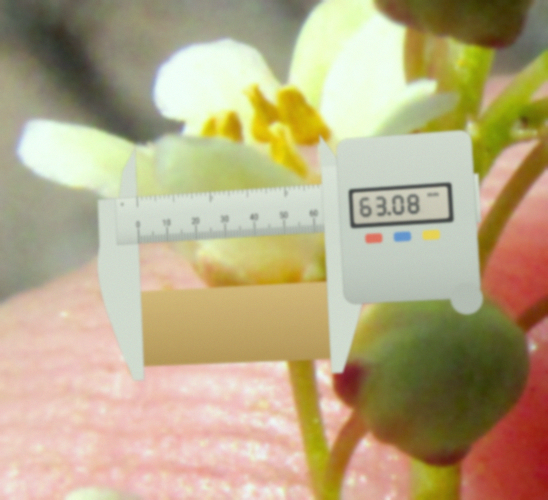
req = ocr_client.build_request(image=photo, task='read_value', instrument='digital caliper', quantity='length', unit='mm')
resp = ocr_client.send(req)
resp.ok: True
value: 63.08 mm
